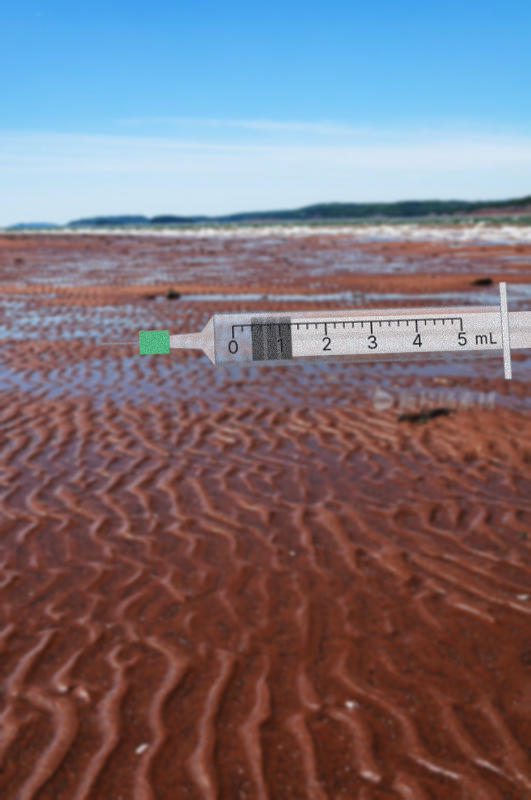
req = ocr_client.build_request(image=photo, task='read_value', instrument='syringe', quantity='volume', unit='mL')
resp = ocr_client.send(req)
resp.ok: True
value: 0.4 mL
